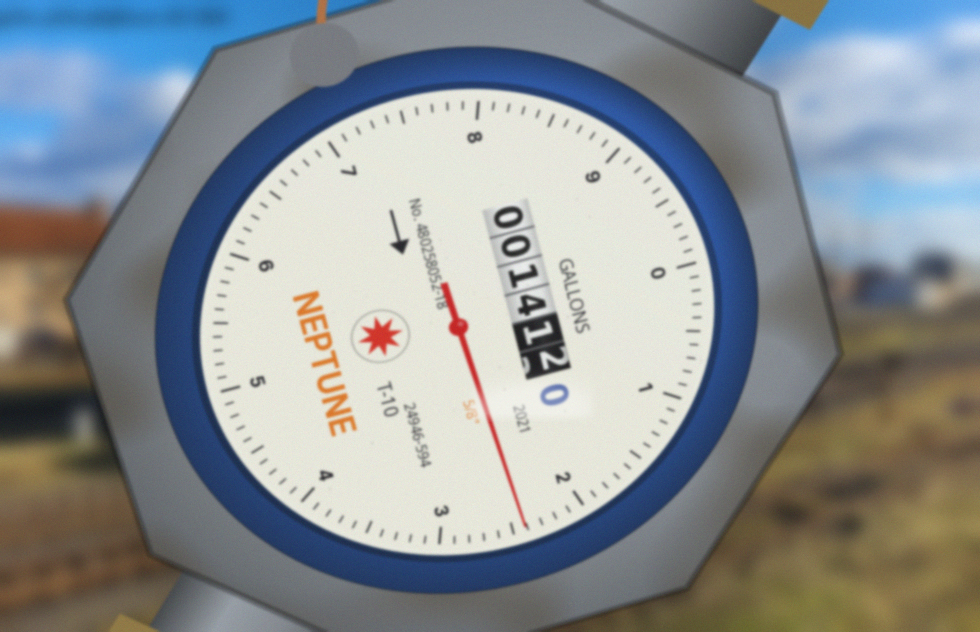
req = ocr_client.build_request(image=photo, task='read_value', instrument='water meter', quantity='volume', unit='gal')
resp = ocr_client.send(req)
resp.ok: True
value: 14122.4 gal
